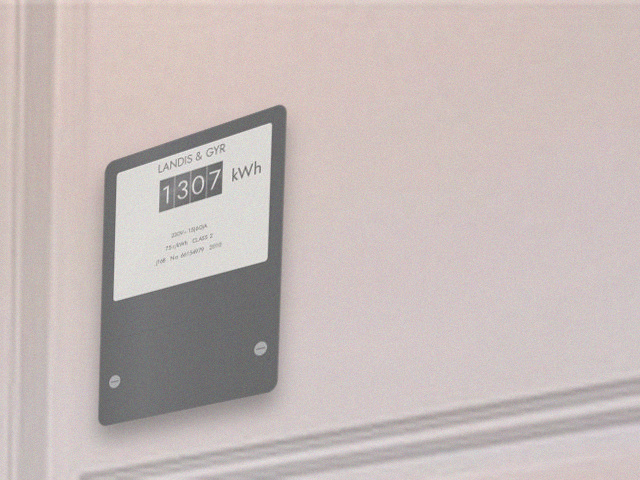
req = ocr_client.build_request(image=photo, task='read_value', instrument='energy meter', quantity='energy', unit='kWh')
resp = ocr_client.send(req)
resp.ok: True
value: 1307 kWh
